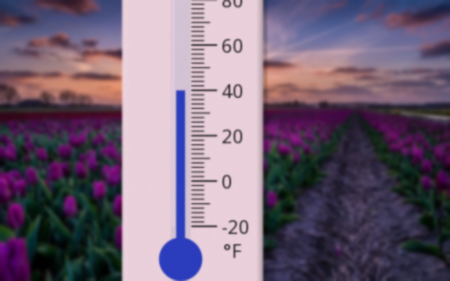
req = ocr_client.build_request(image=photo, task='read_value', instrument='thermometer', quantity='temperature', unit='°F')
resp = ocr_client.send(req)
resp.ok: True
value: 40 °F
